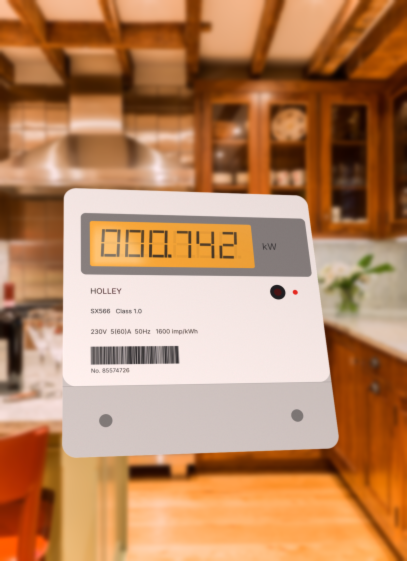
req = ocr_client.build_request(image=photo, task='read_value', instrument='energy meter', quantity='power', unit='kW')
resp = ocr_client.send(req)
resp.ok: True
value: 0.742 kW
